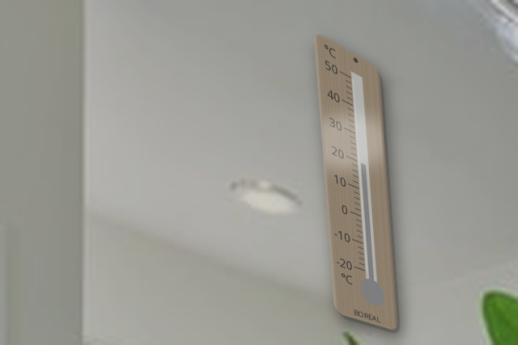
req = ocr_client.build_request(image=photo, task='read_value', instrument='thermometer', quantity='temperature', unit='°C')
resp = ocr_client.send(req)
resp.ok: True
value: 20 °C
